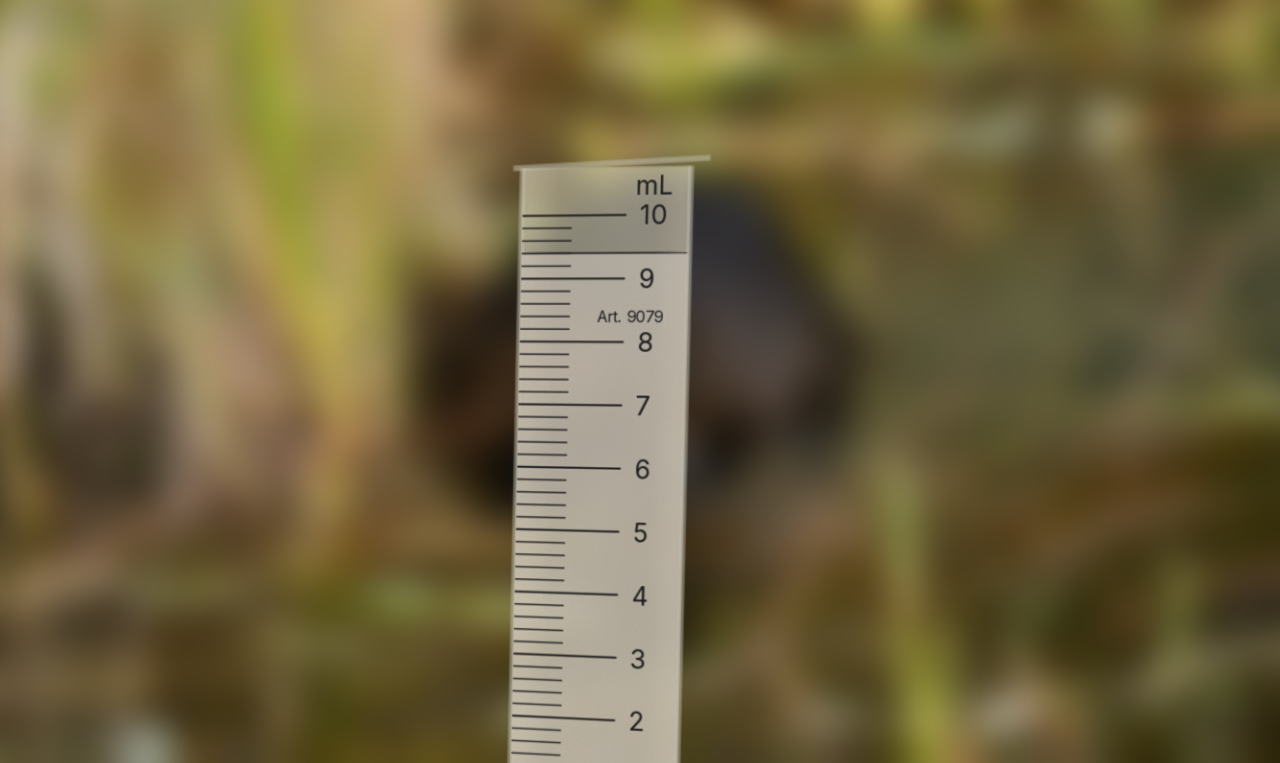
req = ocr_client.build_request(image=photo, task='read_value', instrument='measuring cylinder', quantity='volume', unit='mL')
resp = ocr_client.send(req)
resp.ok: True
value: 9.4 mL
